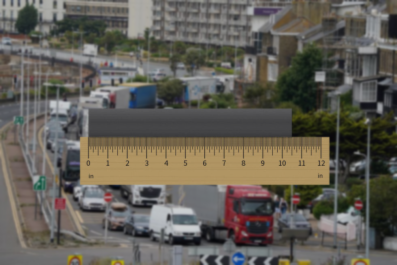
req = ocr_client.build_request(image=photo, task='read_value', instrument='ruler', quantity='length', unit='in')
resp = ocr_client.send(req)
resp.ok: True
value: 10.5 in
